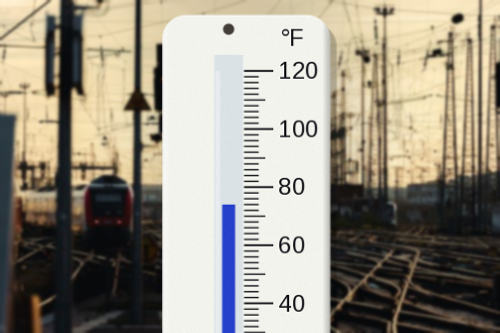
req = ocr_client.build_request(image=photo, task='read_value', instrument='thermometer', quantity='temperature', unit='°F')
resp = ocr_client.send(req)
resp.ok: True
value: 74 °F
